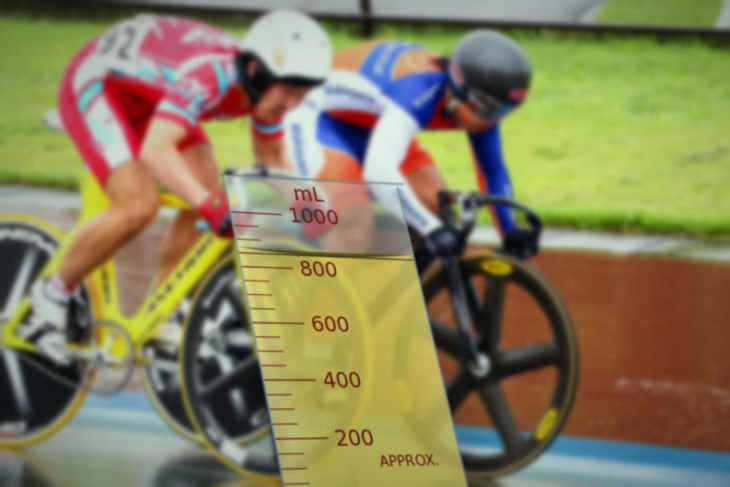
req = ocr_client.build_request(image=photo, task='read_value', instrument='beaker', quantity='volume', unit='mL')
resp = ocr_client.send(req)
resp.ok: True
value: 850 mL
